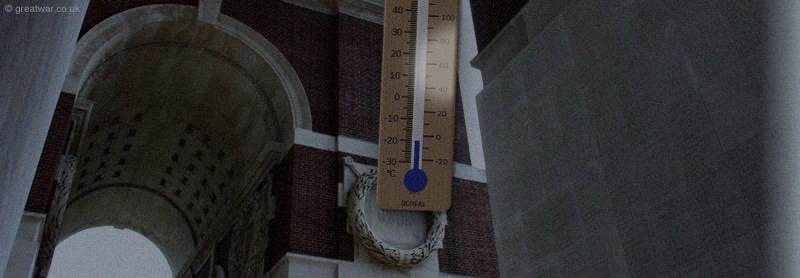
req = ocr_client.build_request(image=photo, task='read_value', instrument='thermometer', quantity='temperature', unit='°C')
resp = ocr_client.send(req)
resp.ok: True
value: -20 °C
